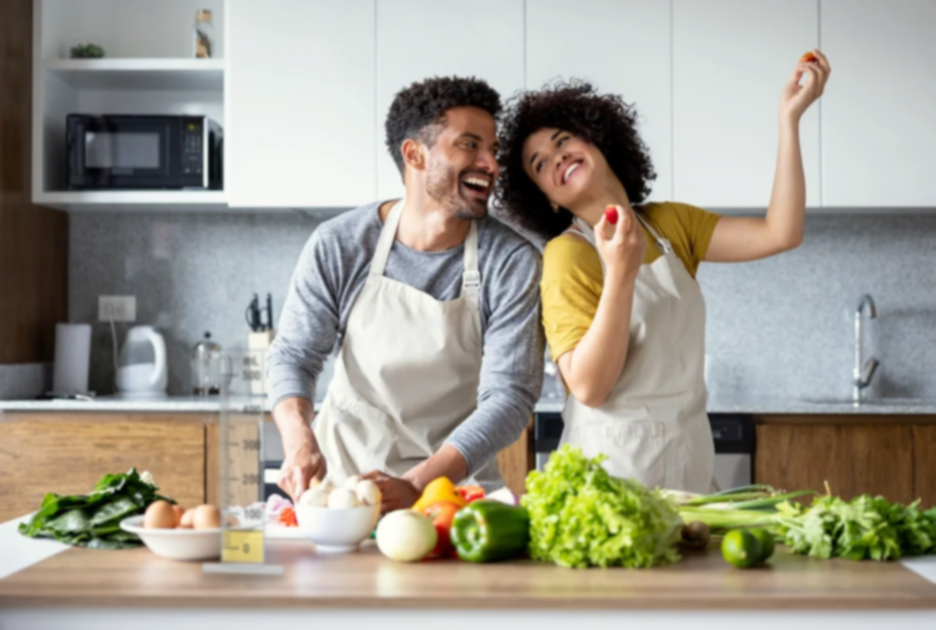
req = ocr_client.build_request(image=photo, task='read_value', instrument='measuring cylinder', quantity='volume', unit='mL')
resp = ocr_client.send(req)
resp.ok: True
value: 50 mL
